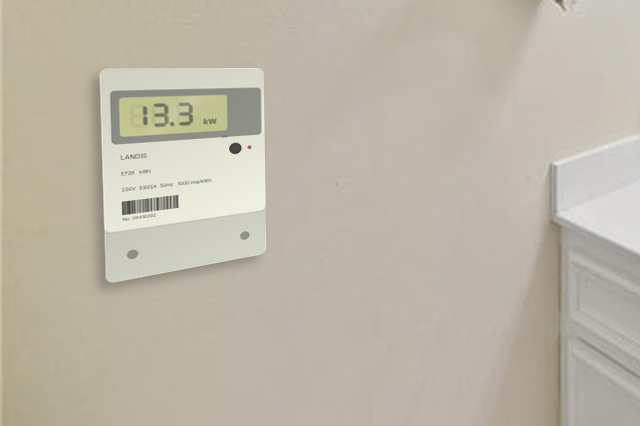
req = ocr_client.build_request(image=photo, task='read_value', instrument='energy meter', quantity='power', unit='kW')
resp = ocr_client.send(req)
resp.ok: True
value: 13.3 kW
